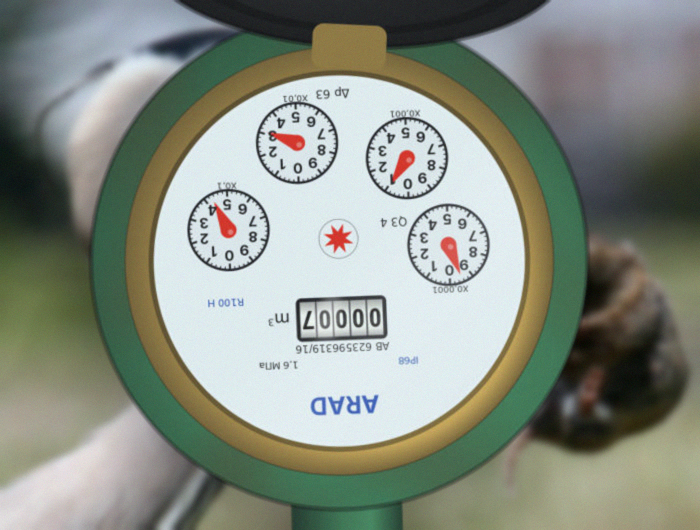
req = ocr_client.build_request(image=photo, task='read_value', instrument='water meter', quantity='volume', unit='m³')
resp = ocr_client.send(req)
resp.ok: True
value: 7.4309 m³
